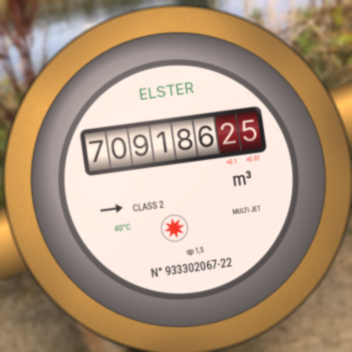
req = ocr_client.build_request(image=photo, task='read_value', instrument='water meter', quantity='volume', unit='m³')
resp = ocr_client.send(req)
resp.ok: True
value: 709186.25 m³
